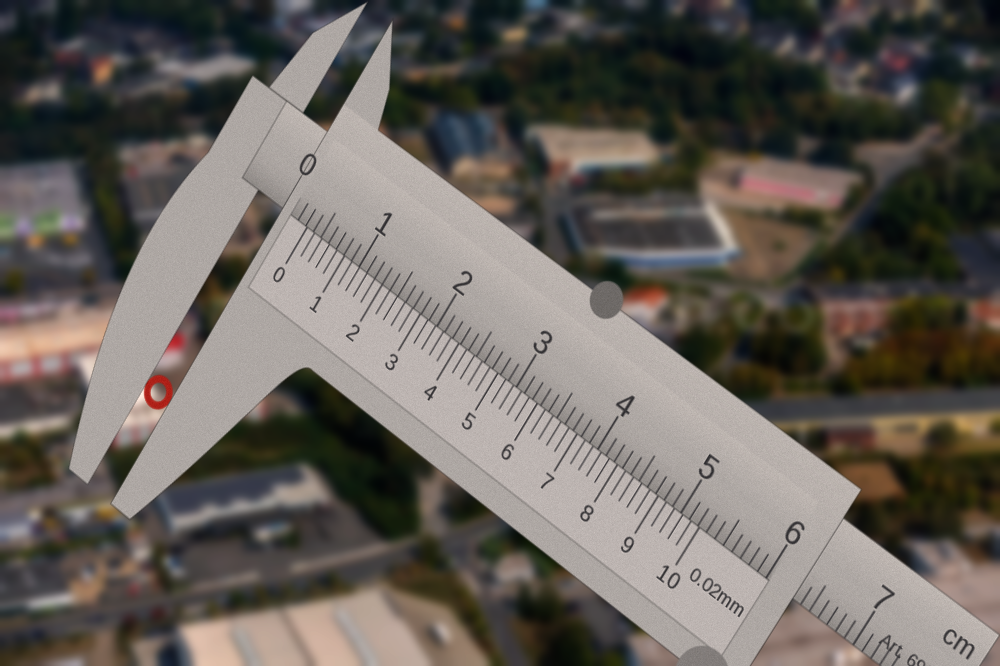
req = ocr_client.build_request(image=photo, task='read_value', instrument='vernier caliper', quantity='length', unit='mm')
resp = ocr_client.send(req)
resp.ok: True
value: 3.2 mm
